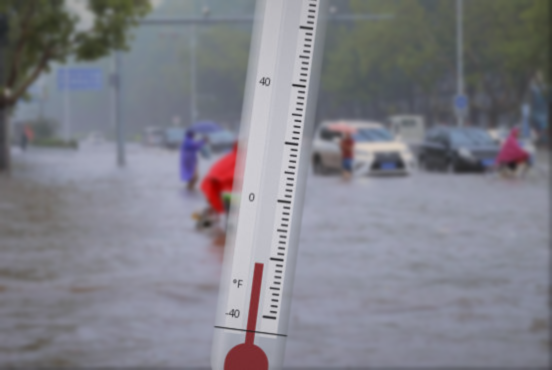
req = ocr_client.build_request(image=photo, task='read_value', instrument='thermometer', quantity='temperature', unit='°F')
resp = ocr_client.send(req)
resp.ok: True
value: -22 °F
